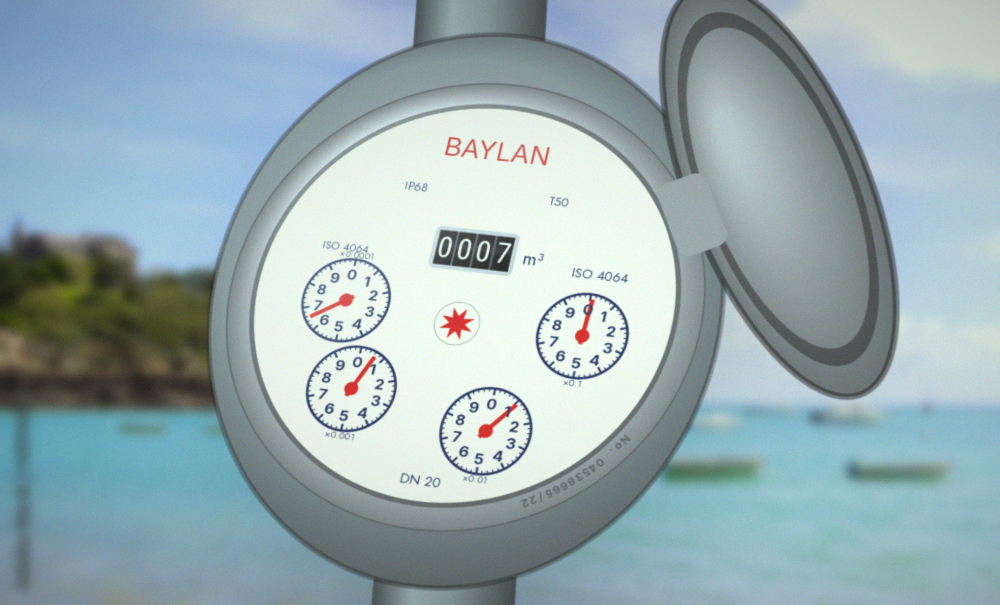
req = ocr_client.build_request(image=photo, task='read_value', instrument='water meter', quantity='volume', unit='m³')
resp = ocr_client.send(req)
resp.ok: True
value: 7.0106 m³
